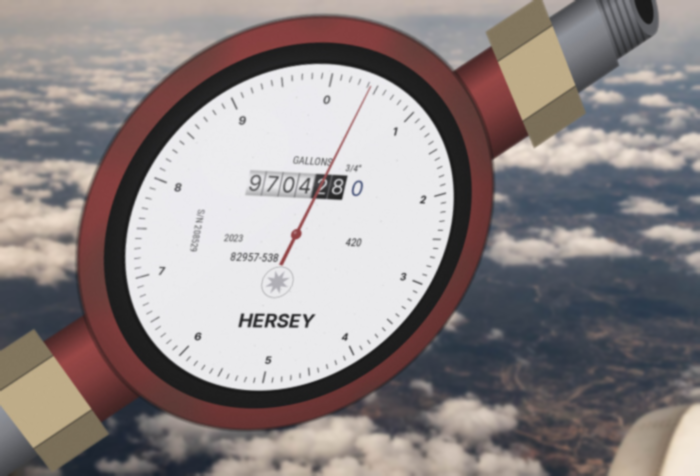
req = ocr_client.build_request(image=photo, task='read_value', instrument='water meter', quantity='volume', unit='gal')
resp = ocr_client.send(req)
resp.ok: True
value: 9704280.4 gal
